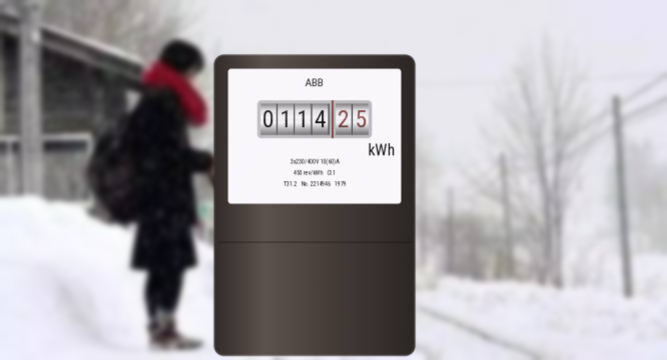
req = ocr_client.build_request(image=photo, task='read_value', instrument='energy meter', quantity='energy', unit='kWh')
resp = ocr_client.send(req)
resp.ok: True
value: 114.25 kWh
